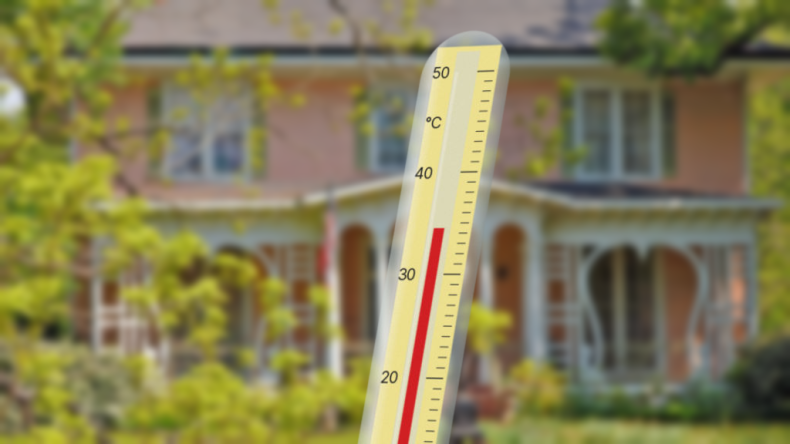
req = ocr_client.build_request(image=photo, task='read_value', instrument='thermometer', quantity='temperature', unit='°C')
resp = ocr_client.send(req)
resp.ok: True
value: 34.5 °C
